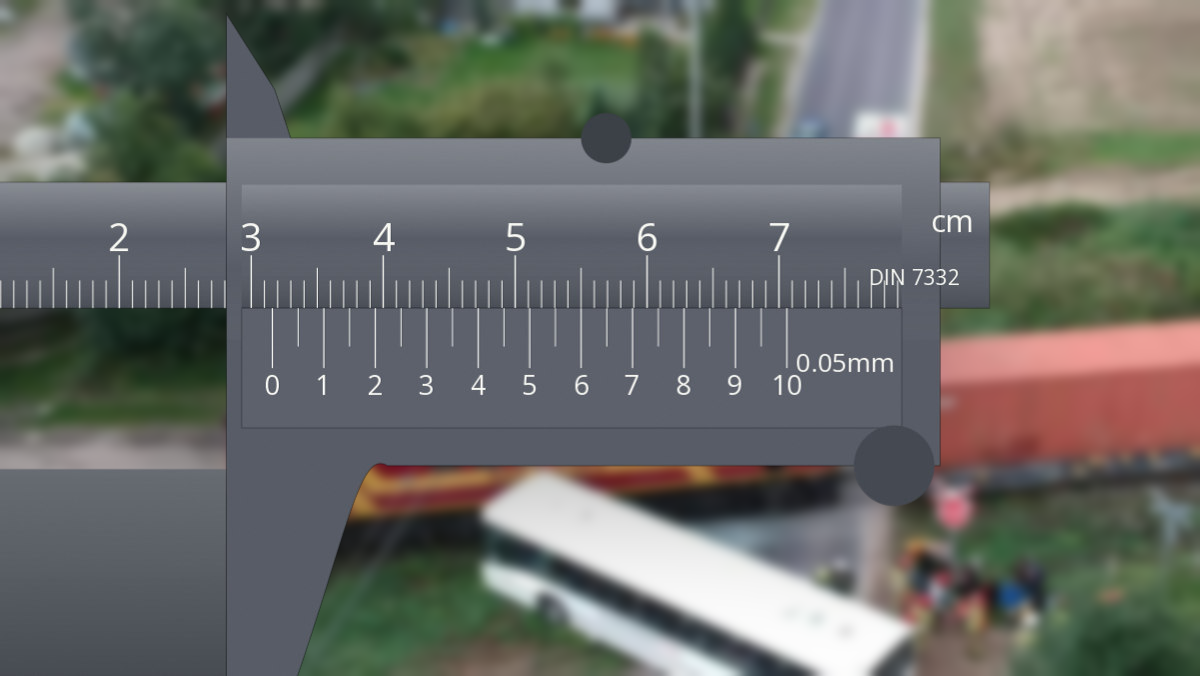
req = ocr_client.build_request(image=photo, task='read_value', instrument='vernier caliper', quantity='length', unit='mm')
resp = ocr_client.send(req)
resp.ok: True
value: 31.6 mm
